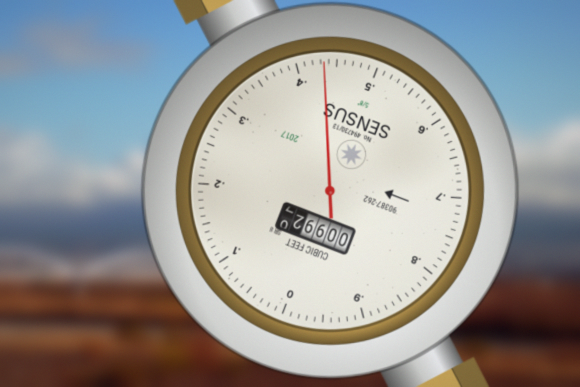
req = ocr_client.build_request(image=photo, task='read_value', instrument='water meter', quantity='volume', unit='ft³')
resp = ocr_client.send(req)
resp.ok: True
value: 9926.43 ft³
